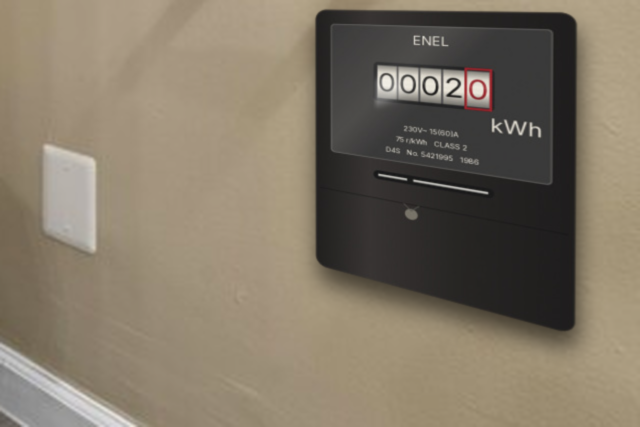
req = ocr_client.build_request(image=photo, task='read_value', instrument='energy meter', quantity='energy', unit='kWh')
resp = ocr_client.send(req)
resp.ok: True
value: 2.0 kWh
